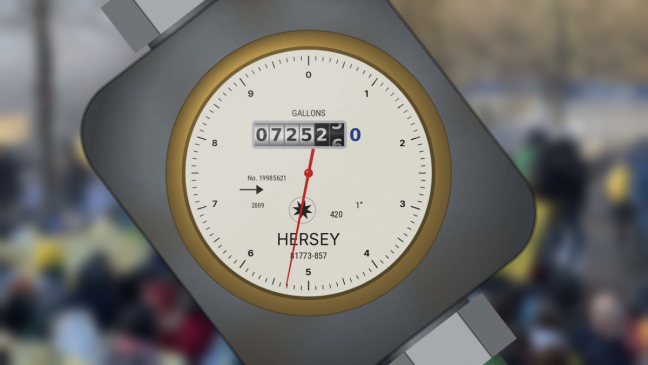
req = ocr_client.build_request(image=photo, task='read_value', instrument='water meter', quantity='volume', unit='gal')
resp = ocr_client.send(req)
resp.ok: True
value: 725255.3 gal
